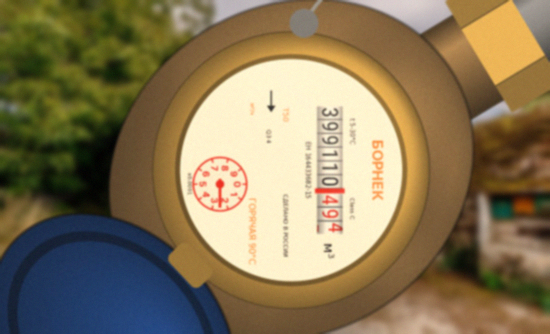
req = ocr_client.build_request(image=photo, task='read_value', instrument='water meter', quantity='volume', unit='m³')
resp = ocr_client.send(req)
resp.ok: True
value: 399110.4942 m³
